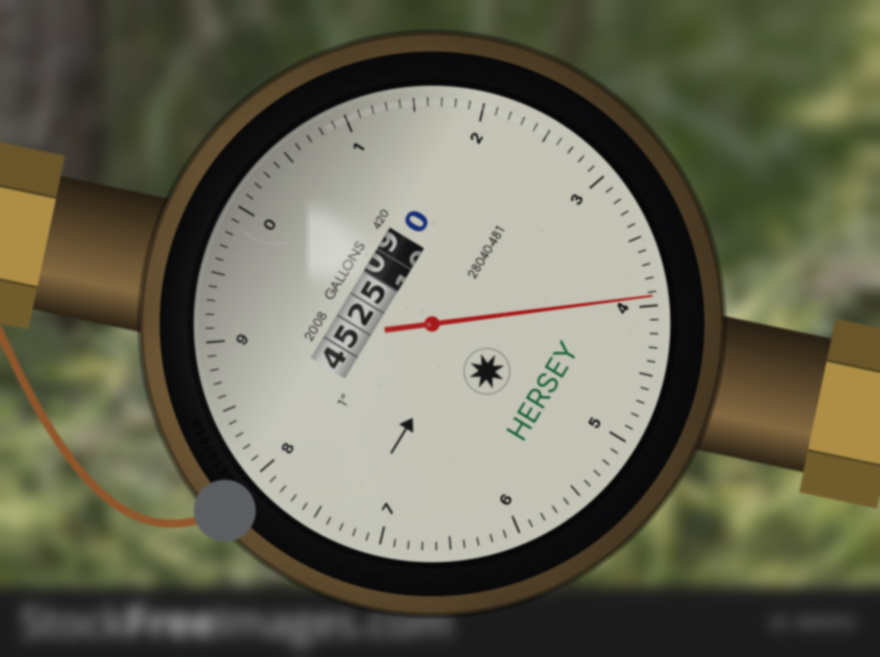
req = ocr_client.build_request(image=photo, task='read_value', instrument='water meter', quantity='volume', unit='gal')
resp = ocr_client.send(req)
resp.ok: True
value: 4525093.9 gal
